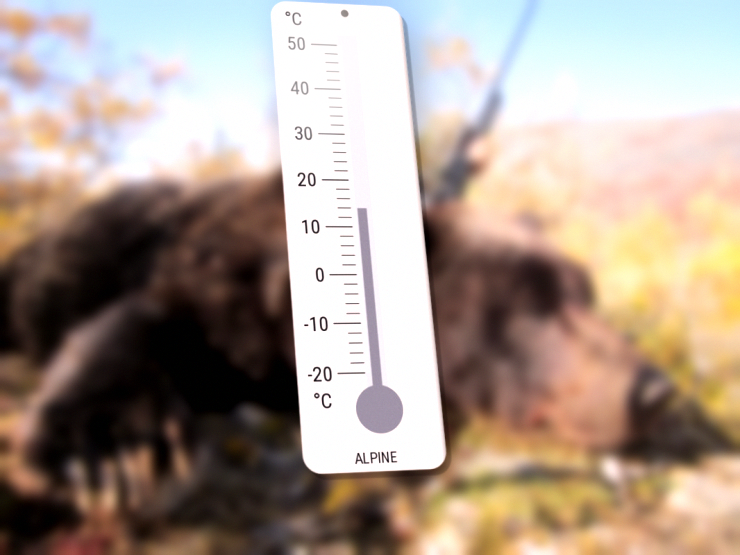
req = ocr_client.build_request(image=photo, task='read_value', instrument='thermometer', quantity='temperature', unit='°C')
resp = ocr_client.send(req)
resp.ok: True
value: 14 °C
